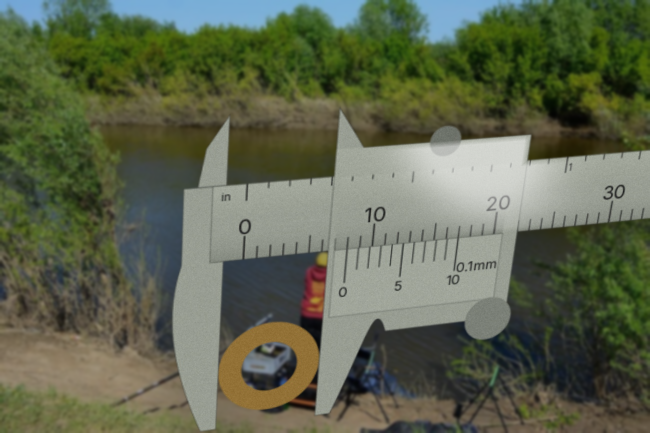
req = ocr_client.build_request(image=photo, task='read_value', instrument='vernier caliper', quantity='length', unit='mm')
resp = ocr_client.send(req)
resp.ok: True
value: 8.0 mm
